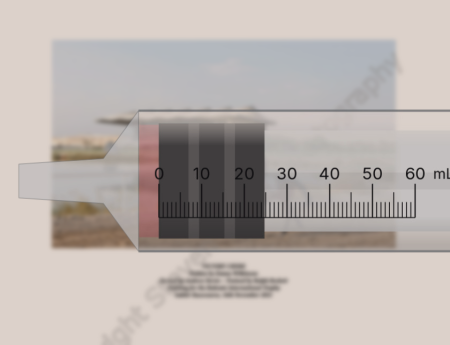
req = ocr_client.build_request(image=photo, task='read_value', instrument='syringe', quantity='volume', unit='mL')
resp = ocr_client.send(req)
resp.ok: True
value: 0 mL
